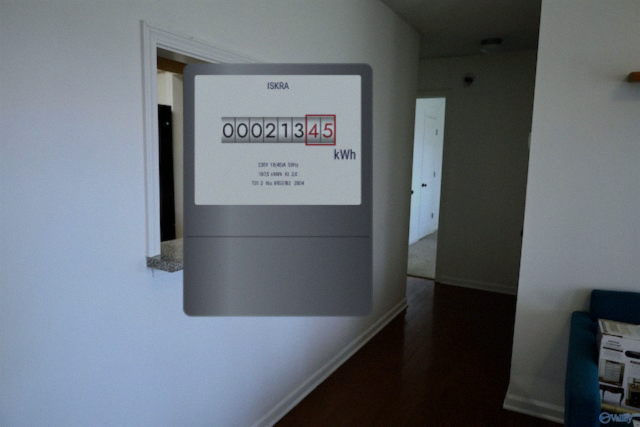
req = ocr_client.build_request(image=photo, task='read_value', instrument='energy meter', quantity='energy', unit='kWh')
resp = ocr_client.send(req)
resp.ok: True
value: 213.45 kWh
